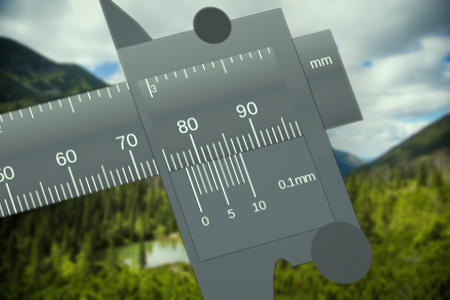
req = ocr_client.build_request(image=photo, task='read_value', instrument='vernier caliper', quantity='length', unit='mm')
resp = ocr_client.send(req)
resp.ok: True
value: 77.6 mm
